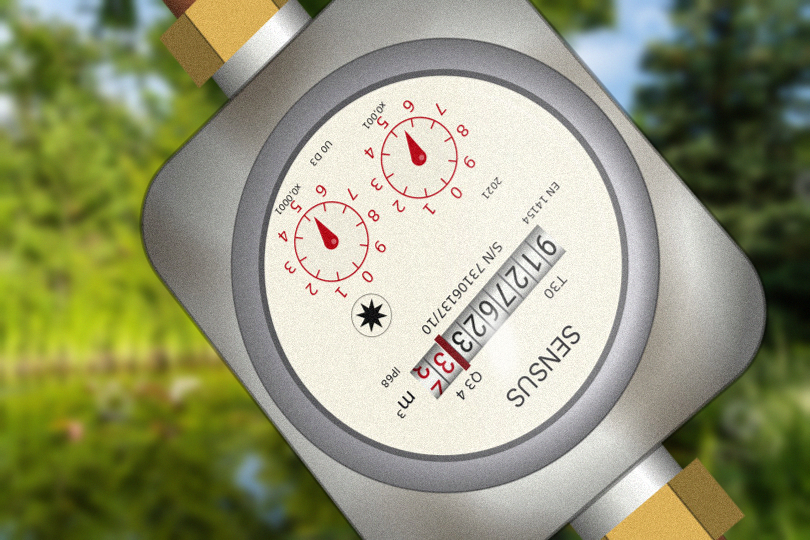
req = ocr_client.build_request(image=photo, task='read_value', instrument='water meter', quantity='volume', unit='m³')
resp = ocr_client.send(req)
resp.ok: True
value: 9127623.3255 m³
